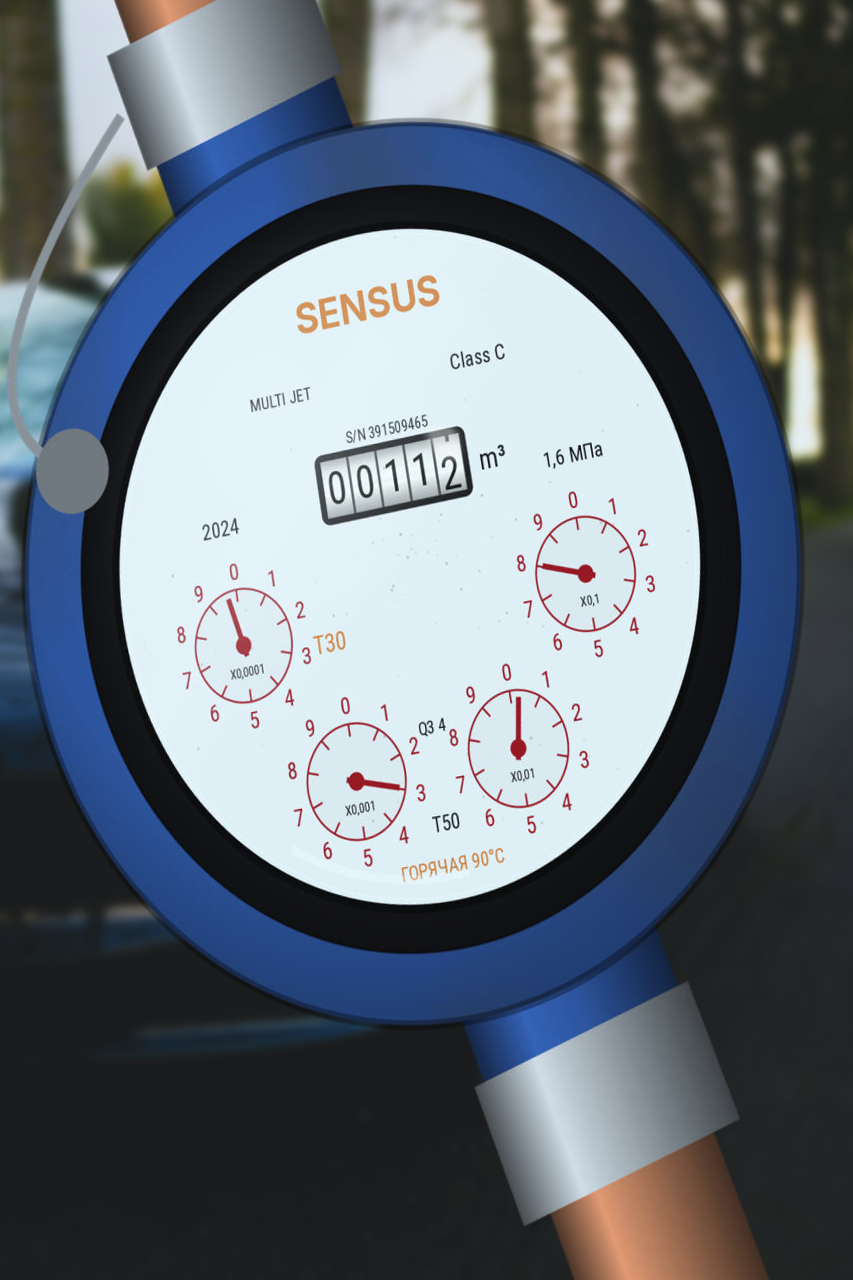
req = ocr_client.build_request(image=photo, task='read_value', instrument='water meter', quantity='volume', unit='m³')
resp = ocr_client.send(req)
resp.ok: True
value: 111.8029 m³
